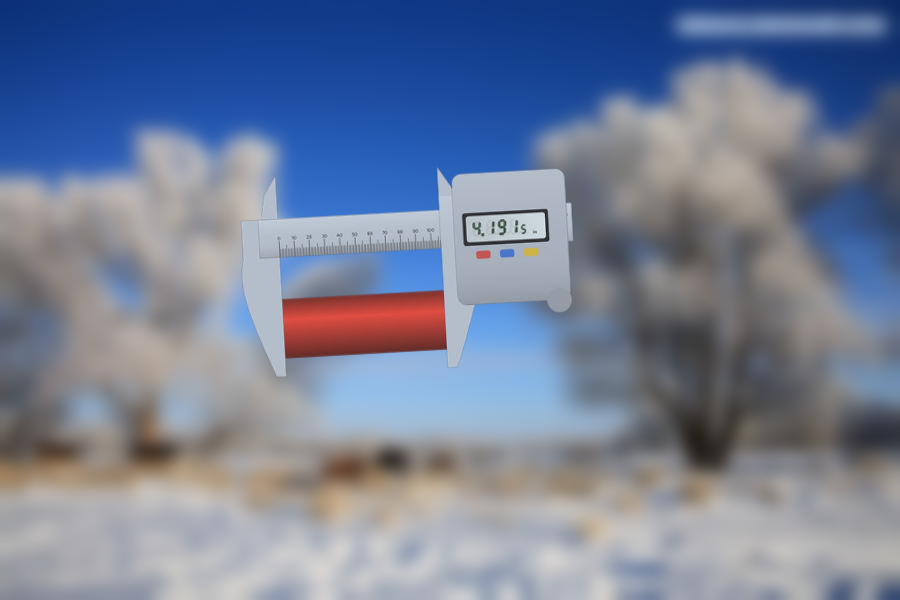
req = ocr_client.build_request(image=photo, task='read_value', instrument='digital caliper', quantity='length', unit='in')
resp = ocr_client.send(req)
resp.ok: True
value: 4.1915 in
